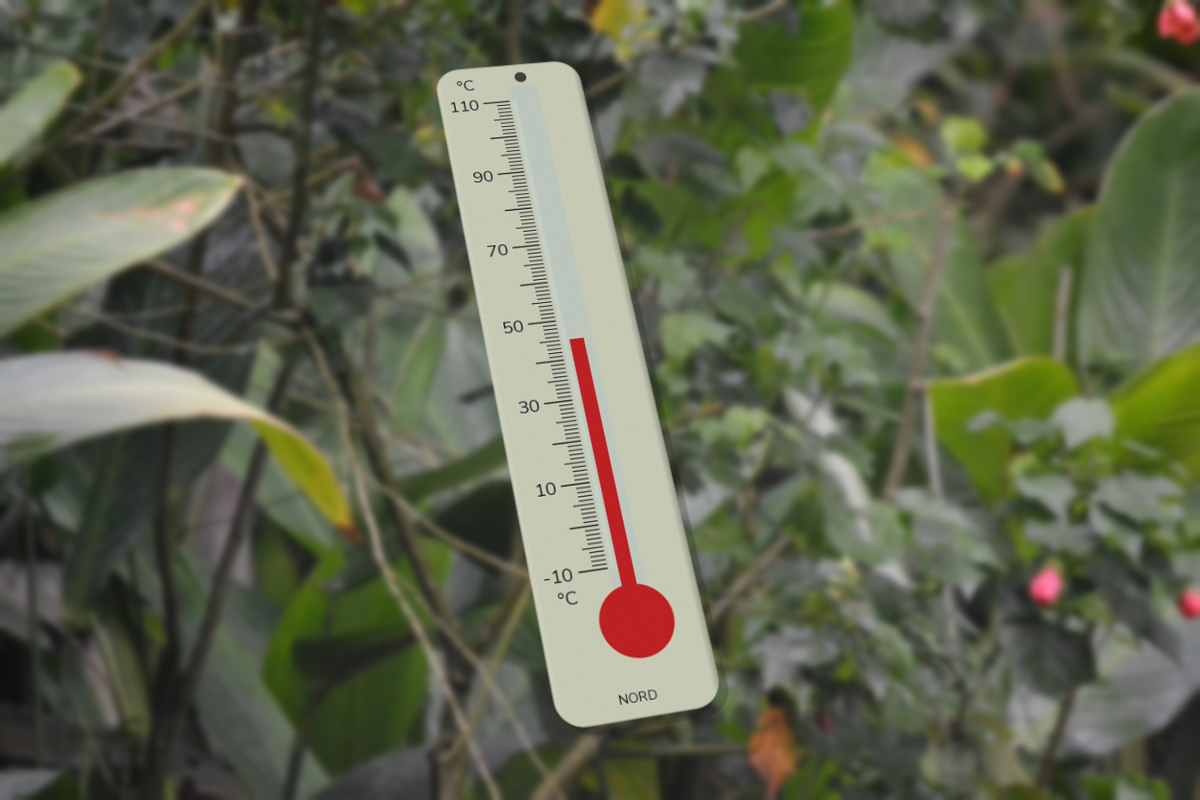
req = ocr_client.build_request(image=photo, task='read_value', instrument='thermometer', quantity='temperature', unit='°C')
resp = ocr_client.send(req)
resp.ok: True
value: 45 °C
